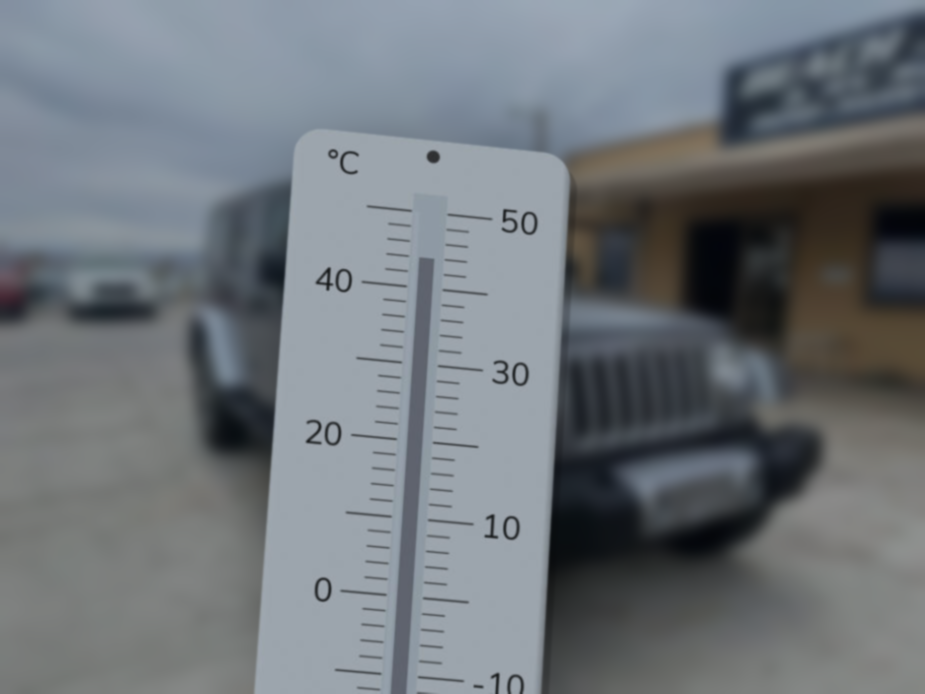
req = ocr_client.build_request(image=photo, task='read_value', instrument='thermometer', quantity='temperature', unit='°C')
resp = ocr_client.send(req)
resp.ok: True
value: 44 °C
